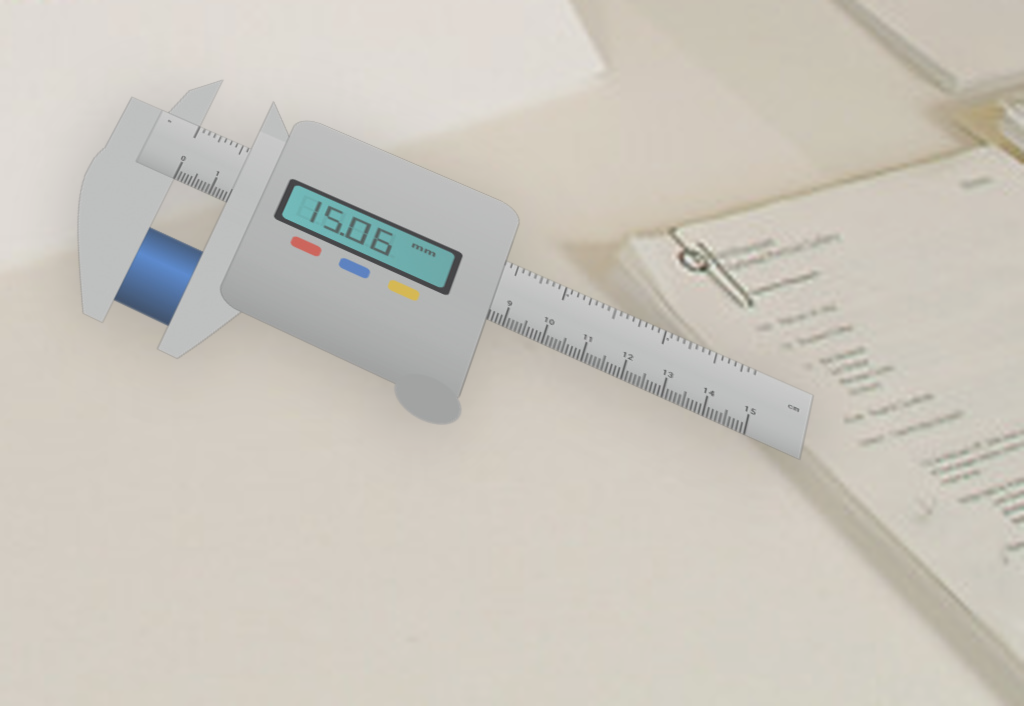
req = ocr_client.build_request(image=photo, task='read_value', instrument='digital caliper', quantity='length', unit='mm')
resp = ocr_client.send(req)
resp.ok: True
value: 15.06 mm
